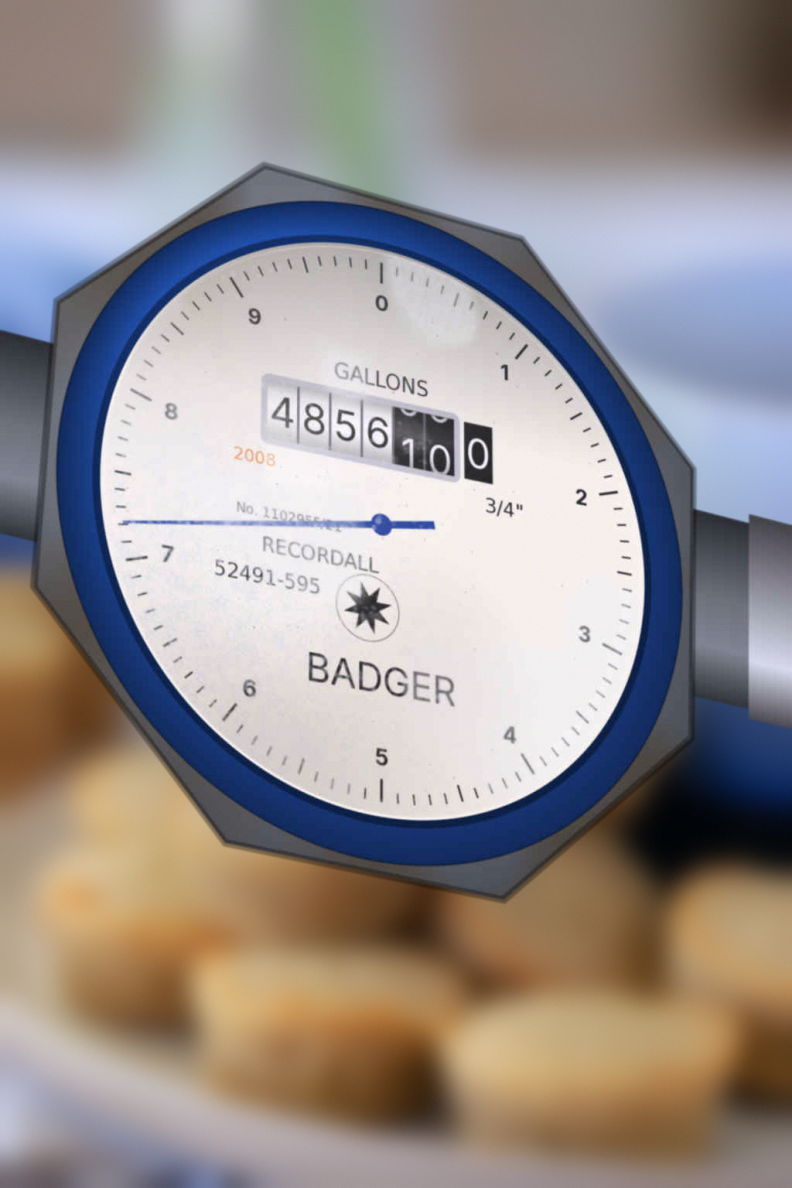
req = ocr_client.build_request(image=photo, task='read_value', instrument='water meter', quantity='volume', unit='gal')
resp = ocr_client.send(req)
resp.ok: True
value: 4856097.2 gal
